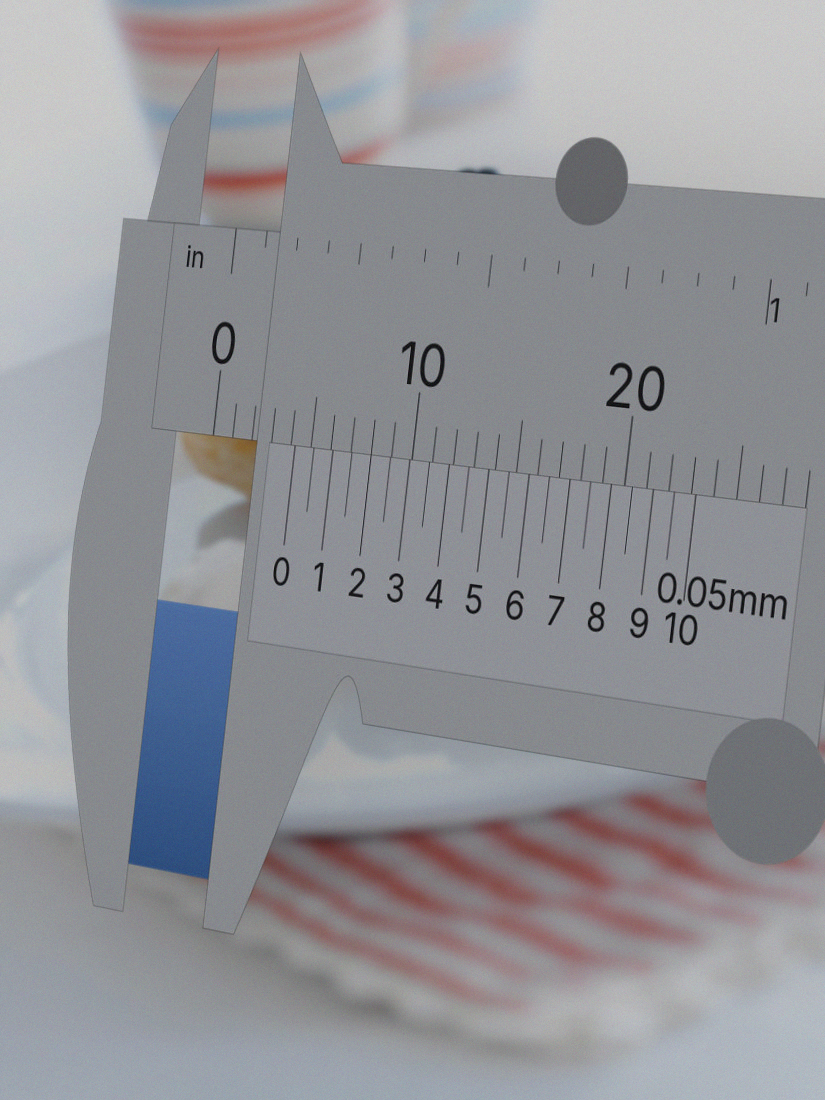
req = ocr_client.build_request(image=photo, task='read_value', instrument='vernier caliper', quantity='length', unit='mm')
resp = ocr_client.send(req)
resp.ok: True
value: 4.2 mm
